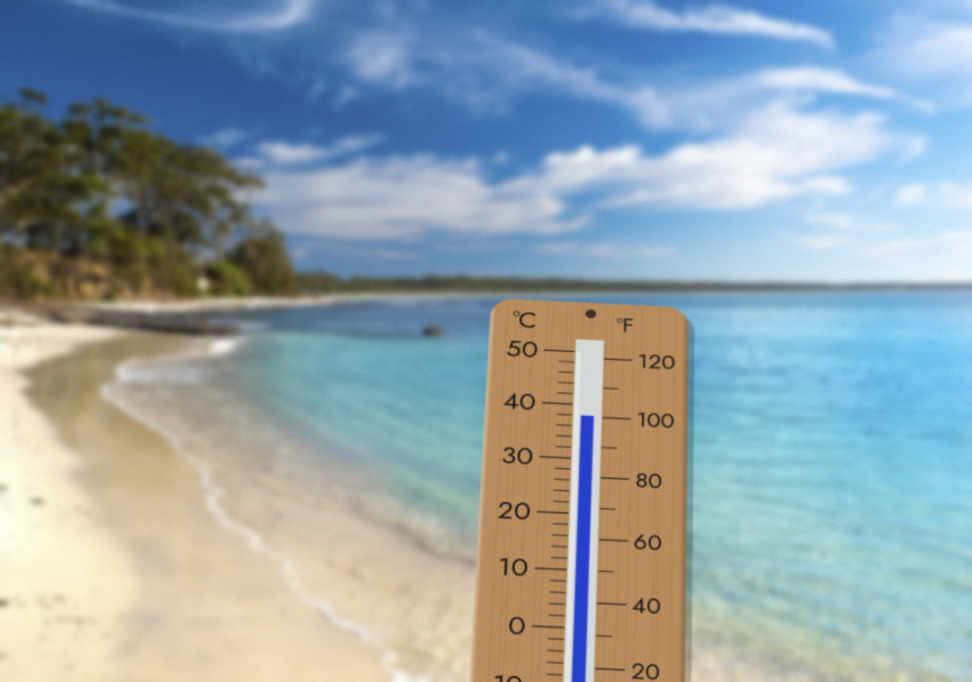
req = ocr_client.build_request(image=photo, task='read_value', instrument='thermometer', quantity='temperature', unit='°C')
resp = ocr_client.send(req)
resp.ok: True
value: 38 °C
